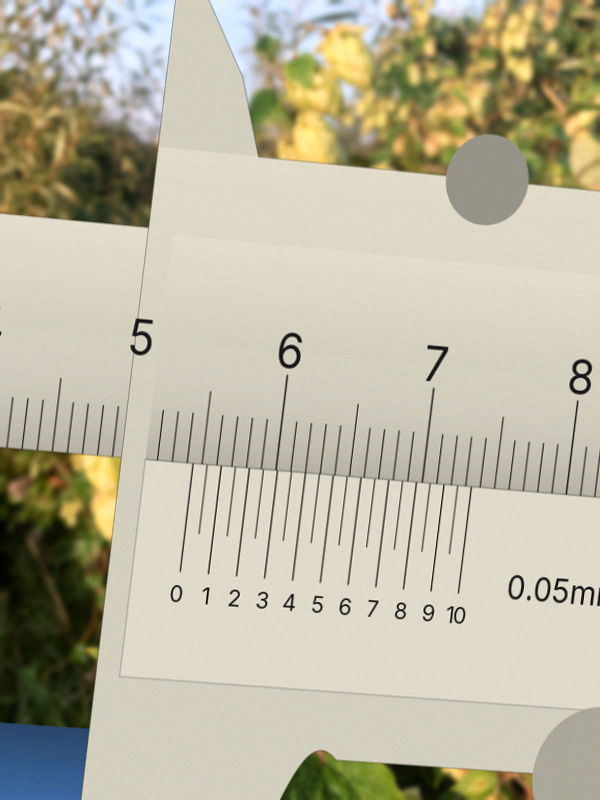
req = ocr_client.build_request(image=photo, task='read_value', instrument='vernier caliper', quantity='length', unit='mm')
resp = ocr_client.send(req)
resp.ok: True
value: 54.4 mm
